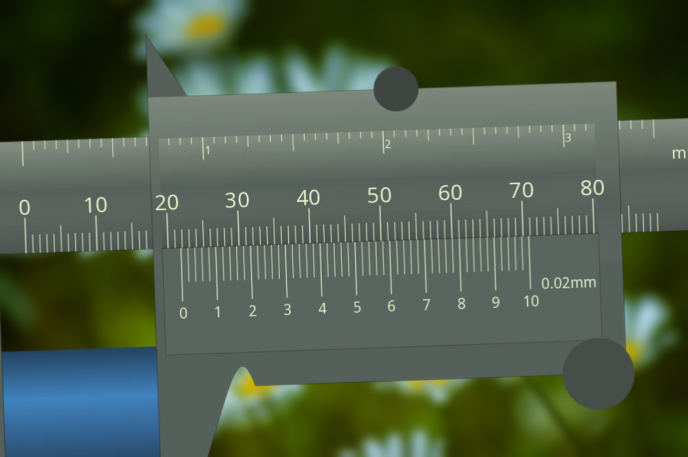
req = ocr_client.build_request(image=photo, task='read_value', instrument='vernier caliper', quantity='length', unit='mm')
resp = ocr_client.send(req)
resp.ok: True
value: 21.8 mm
